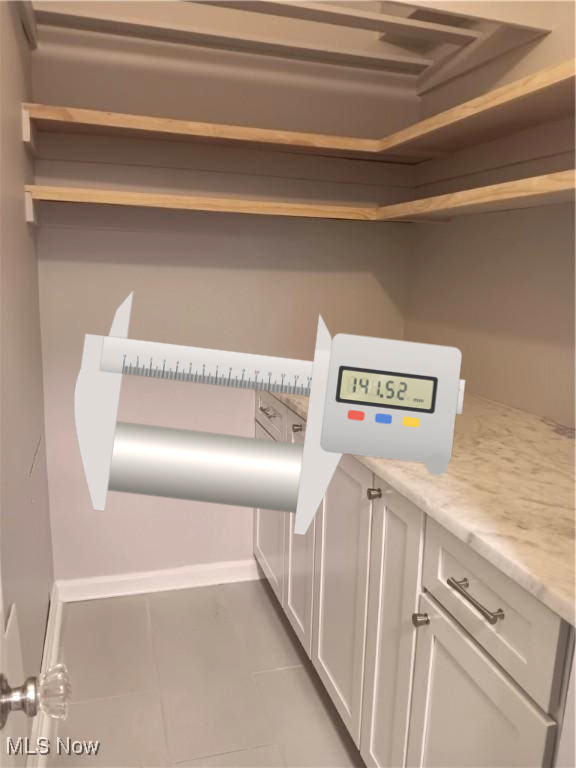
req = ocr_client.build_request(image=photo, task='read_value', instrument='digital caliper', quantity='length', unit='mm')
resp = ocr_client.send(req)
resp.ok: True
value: 141.52 mm
